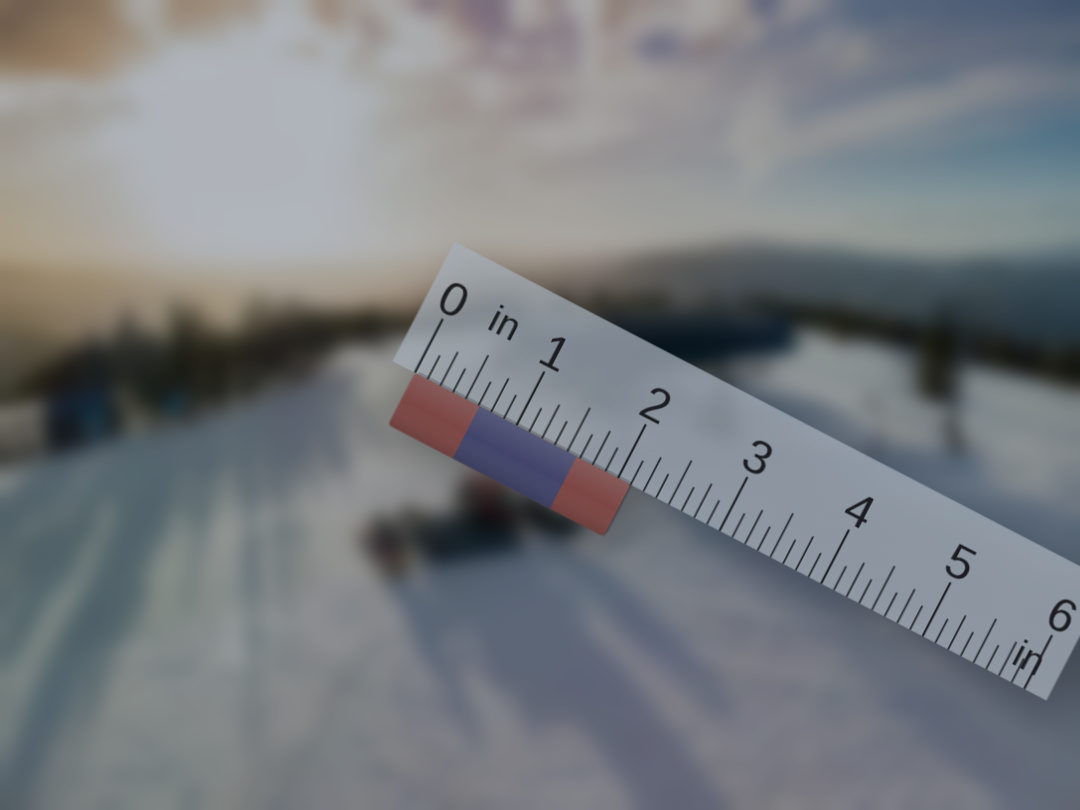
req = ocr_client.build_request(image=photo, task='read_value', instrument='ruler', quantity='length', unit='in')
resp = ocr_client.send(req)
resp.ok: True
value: 2.125 in
